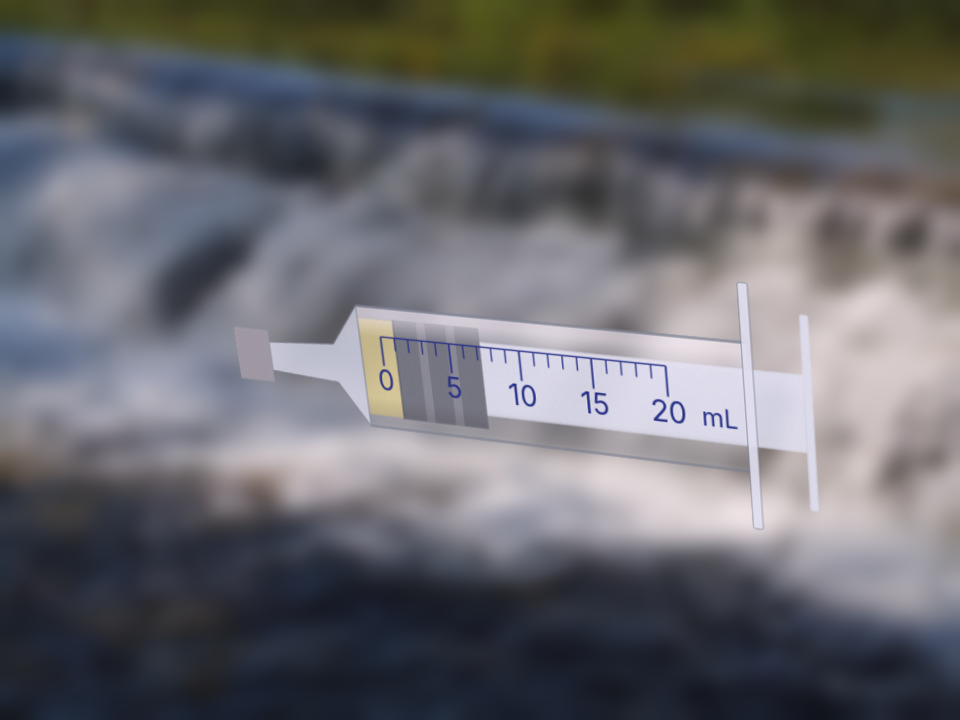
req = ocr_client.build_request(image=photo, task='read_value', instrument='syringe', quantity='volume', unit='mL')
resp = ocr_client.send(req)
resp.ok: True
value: 1 mL
